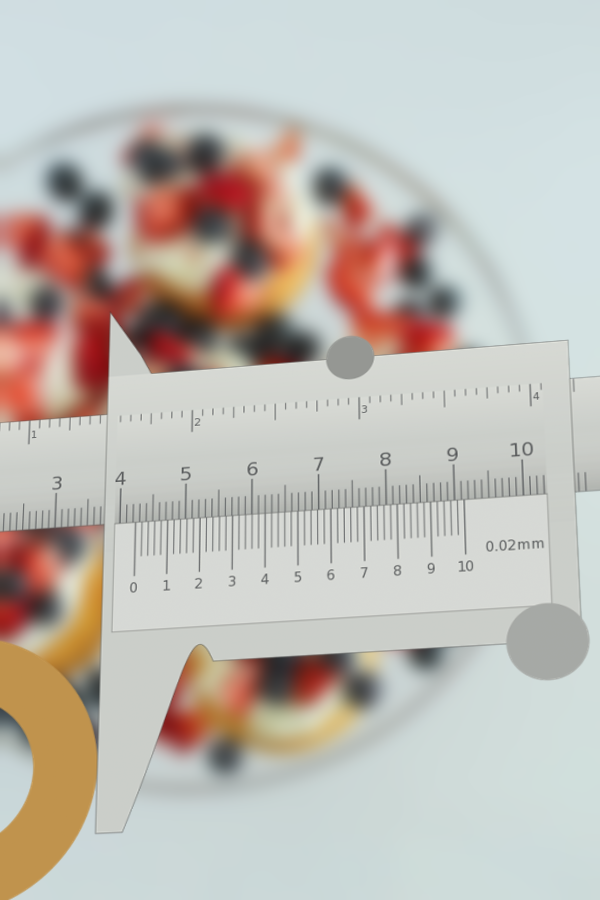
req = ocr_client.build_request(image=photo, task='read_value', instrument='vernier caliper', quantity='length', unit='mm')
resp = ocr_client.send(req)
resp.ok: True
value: 42.4 mm
